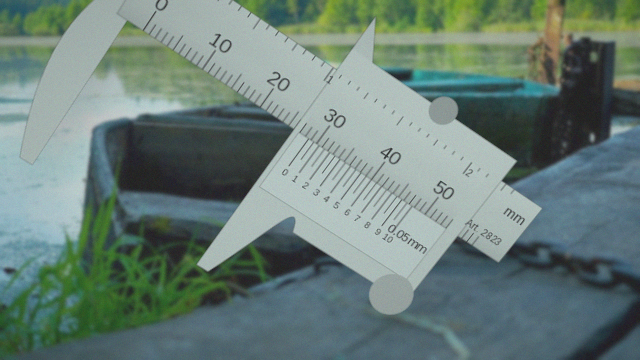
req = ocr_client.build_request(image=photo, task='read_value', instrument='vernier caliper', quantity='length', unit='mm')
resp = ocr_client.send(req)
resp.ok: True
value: 28.6 mm
